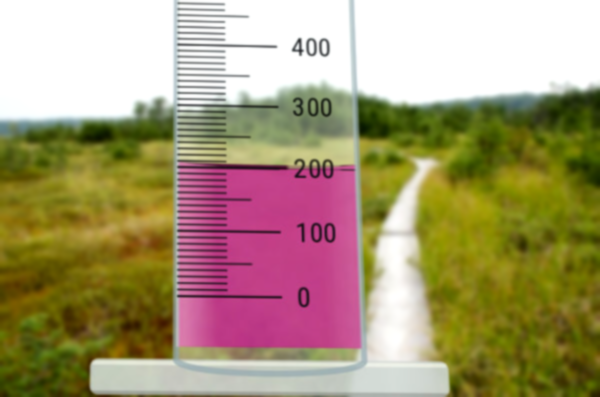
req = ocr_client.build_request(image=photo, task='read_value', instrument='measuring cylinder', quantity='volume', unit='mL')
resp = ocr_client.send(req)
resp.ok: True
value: 200 mL
